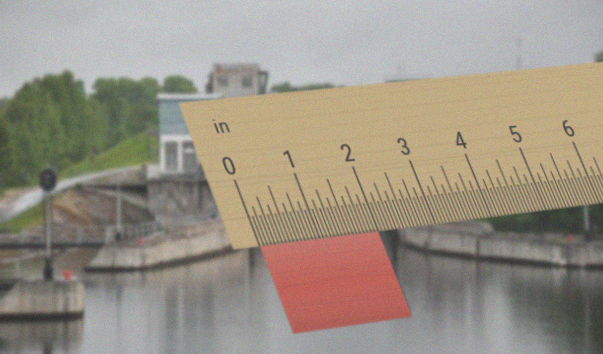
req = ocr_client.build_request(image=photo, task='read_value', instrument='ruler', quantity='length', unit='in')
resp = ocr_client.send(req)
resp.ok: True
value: 2 in
